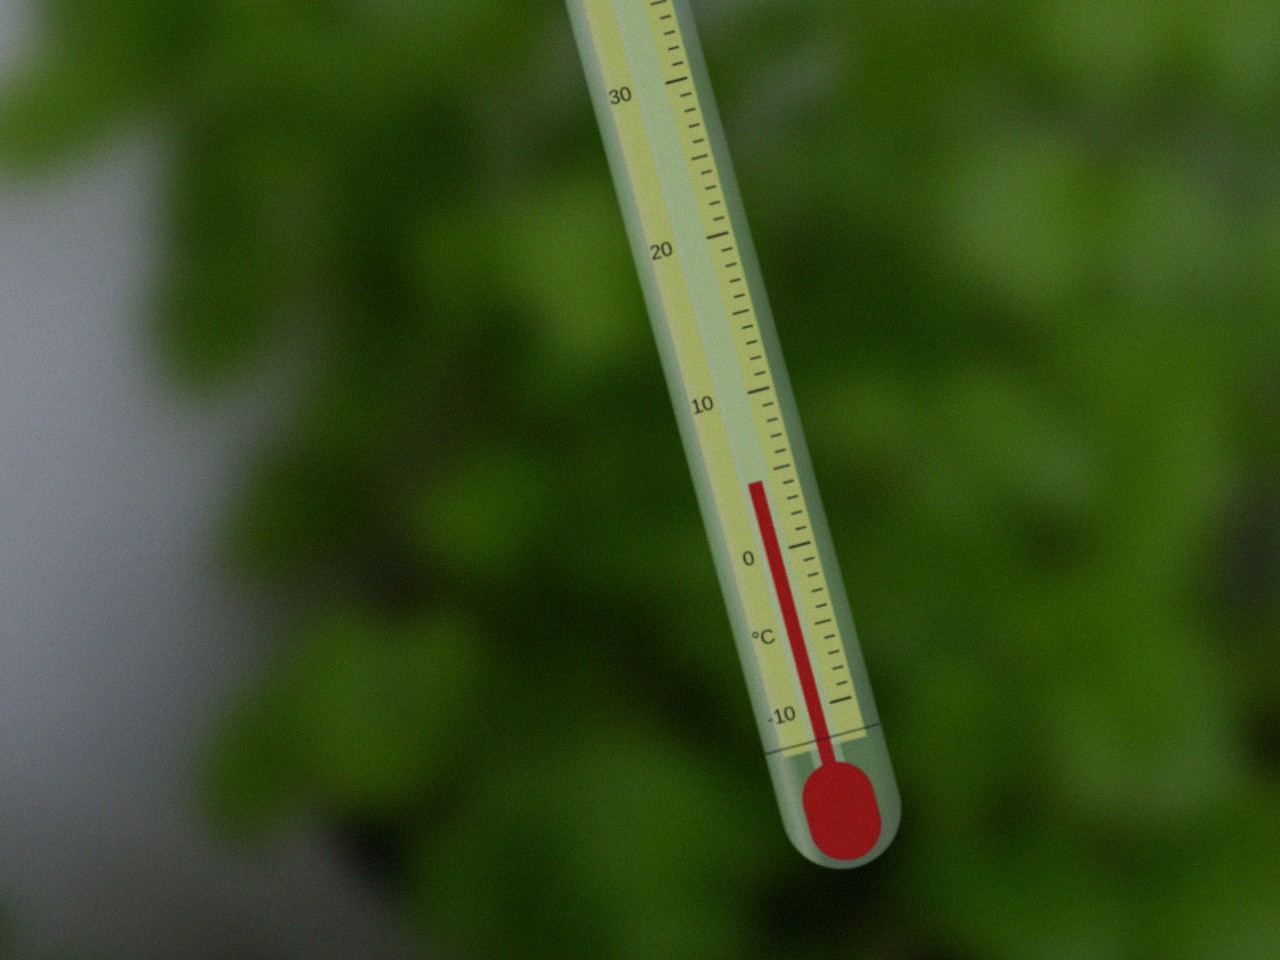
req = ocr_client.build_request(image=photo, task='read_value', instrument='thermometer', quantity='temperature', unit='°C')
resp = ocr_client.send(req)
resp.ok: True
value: 4.5 °C
